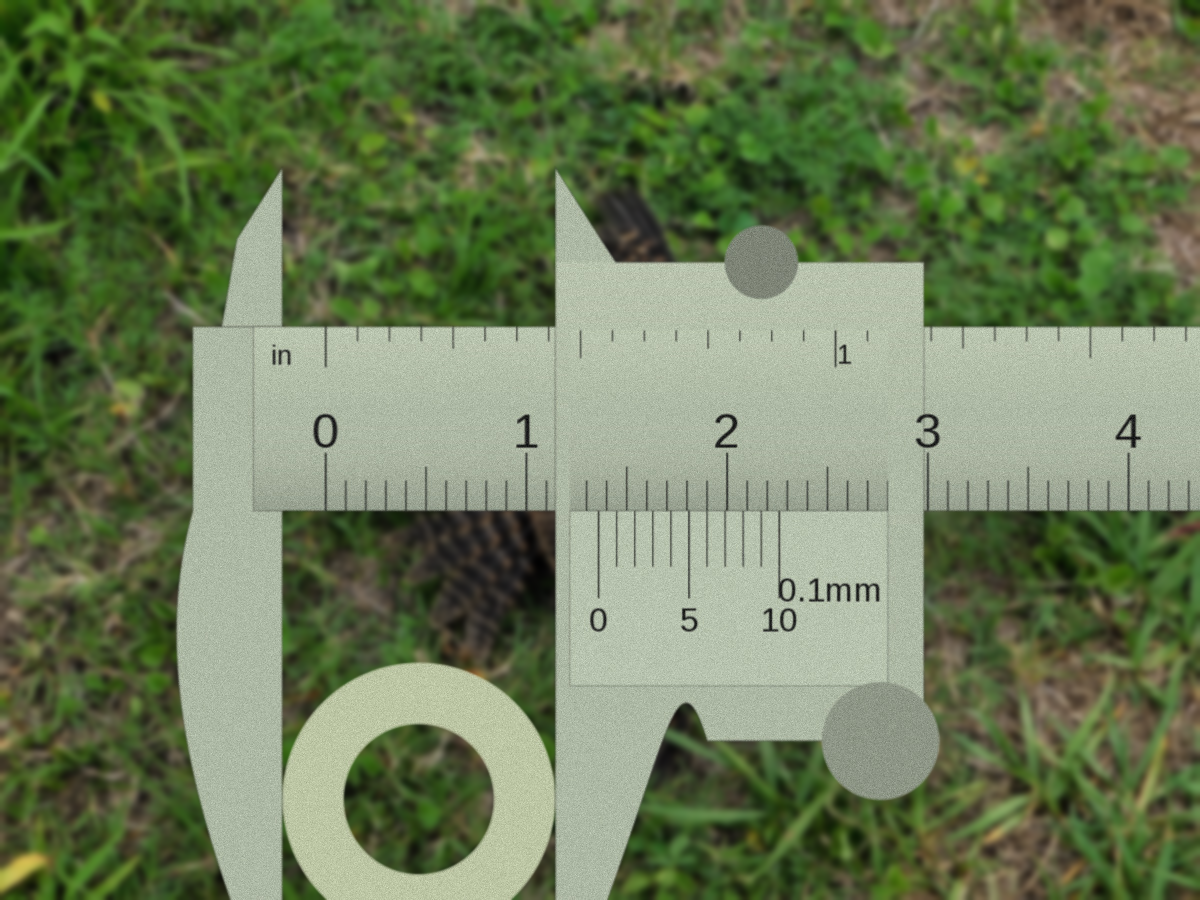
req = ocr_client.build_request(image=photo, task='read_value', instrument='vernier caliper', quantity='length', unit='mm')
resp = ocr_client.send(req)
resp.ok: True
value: 13.6 mm
